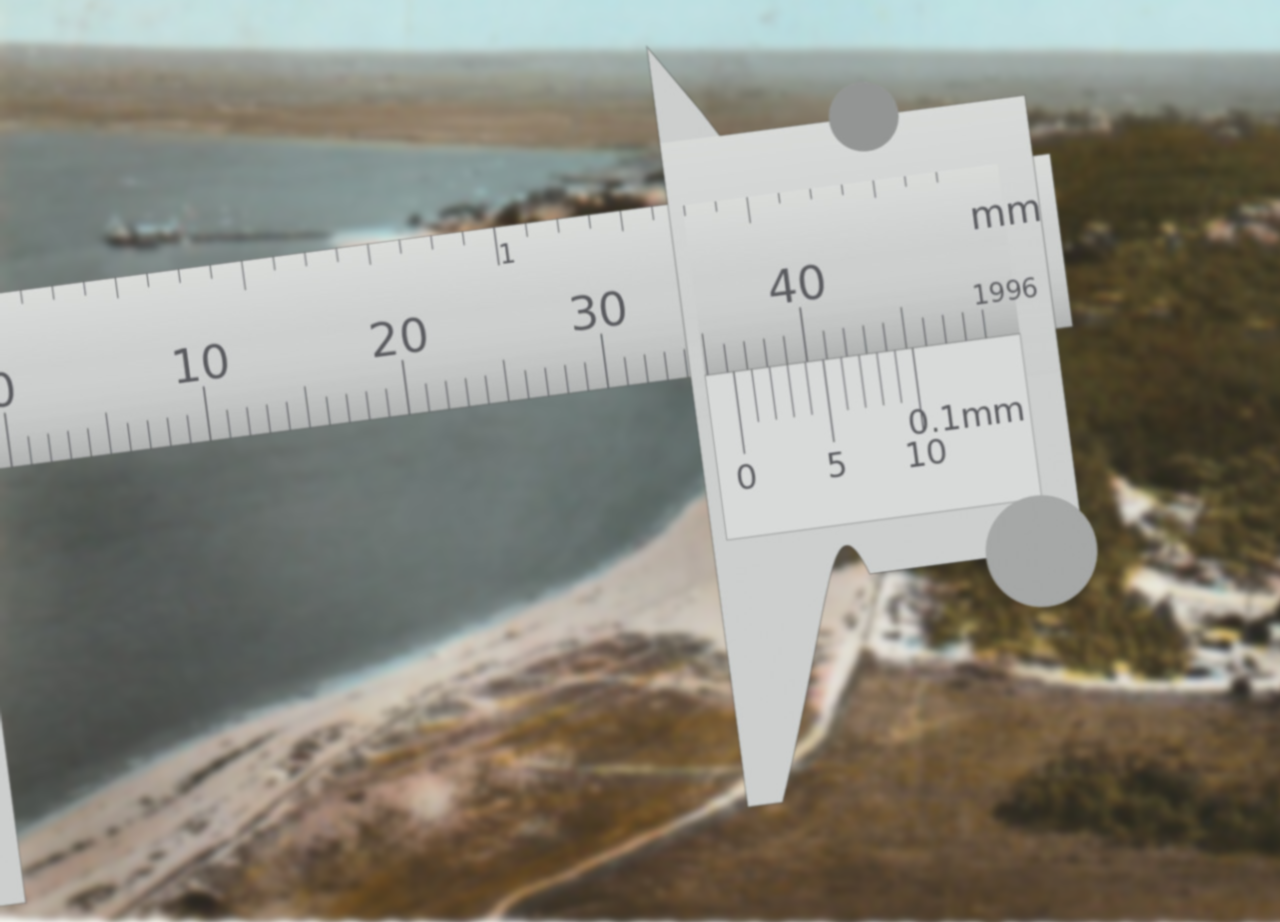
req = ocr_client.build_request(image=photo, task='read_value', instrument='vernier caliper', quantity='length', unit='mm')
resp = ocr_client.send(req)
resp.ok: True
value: 36.3 mm
